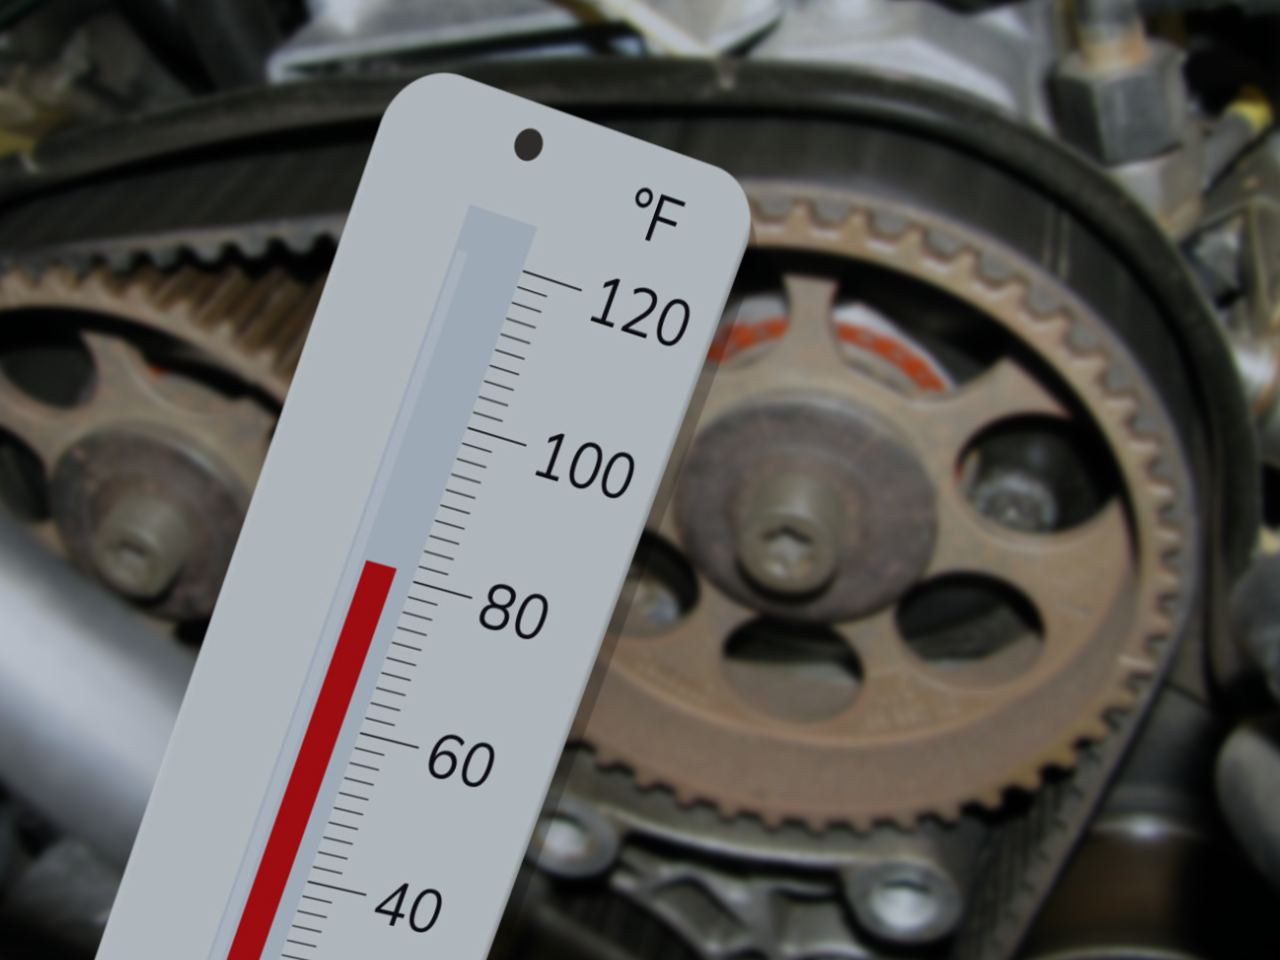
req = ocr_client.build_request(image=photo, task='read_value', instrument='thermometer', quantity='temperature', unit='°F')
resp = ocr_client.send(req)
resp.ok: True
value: 81 °F
